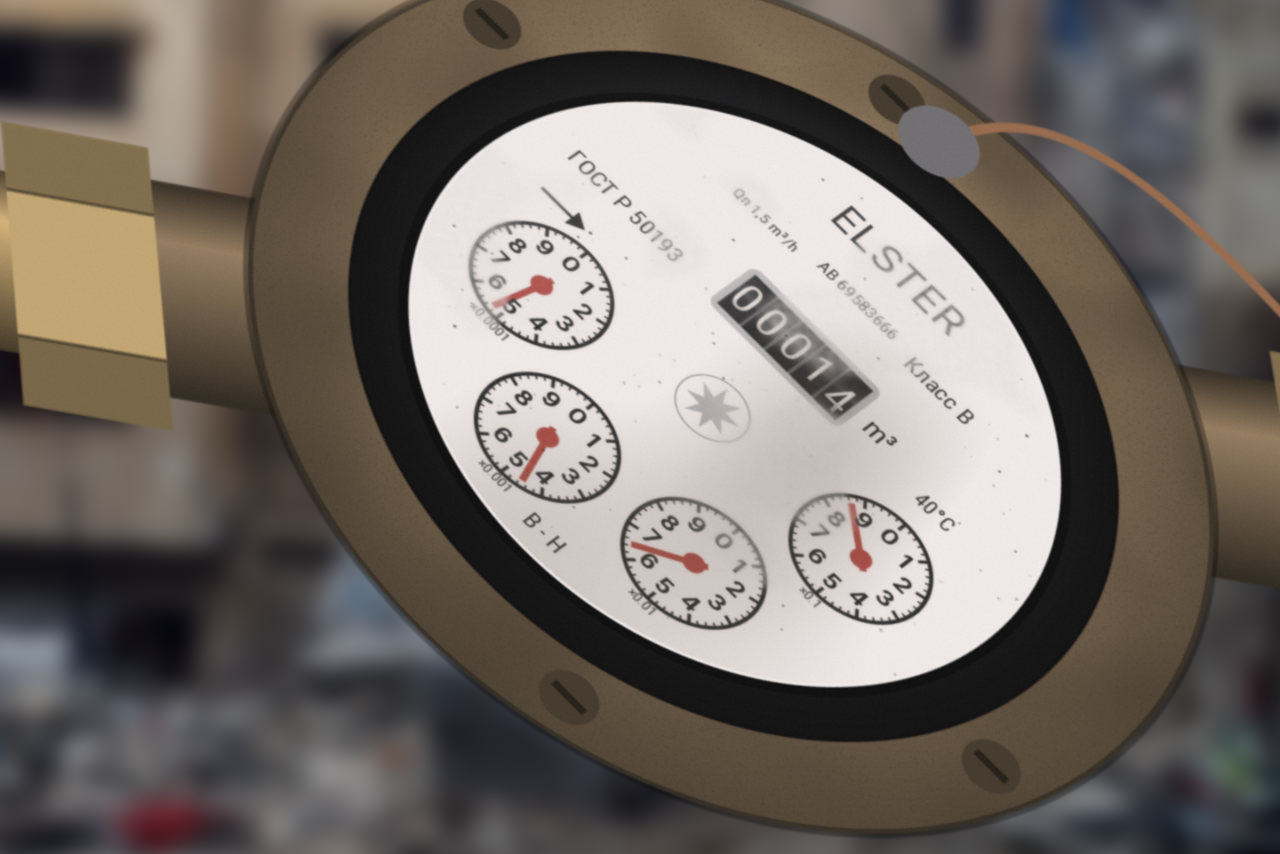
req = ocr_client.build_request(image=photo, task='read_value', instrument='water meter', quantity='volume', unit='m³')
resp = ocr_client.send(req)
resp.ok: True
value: 13.8645 m³
